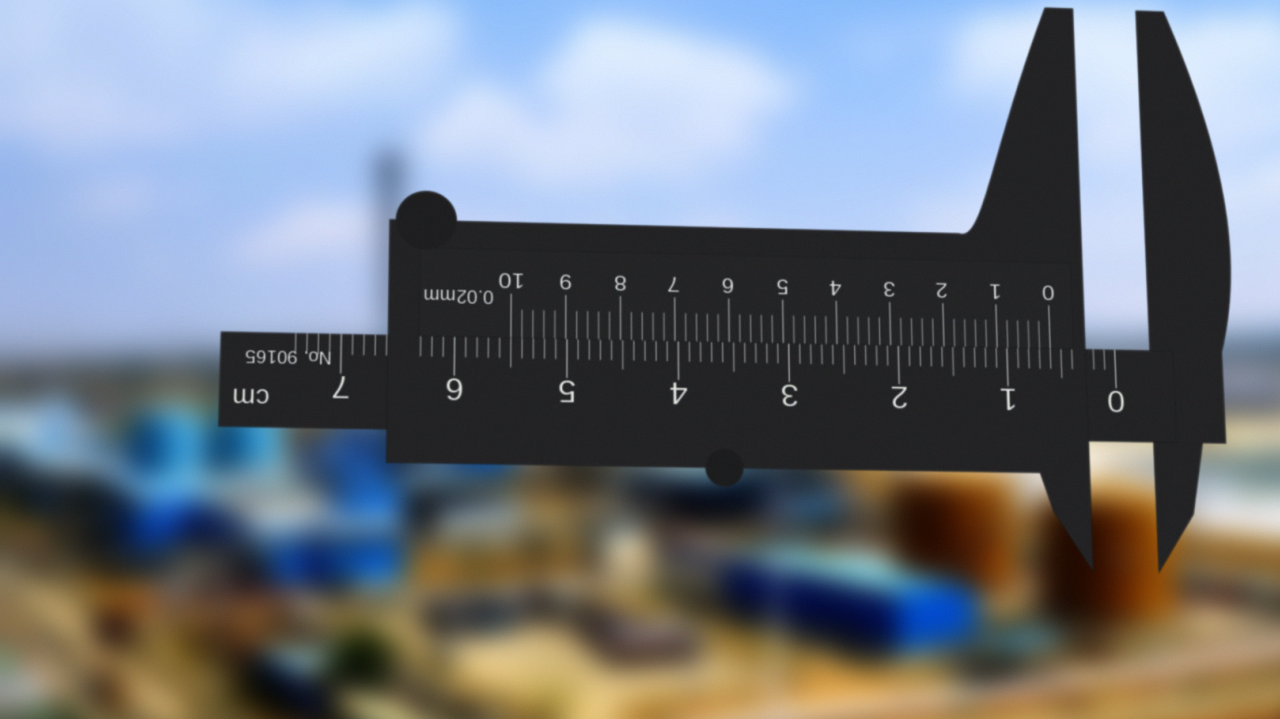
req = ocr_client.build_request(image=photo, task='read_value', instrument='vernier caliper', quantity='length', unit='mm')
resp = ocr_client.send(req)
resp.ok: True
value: 6.0 mm
